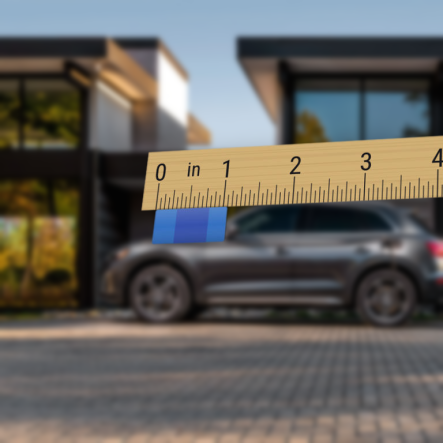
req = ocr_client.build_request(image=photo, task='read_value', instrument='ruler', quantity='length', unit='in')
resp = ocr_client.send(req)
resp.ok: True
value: 1.0625 in
